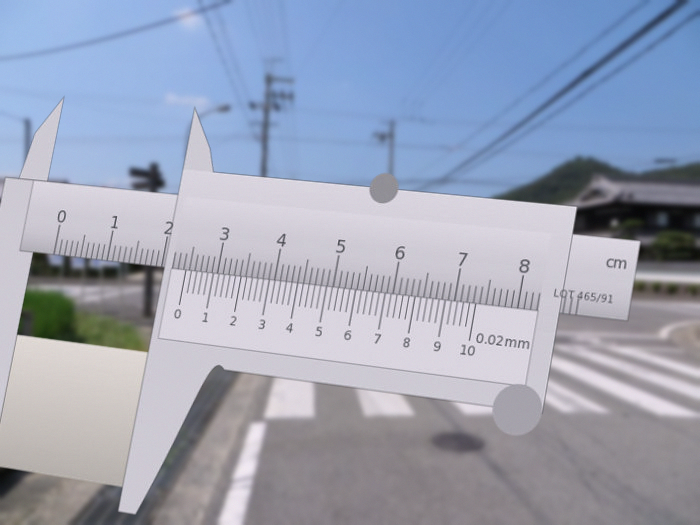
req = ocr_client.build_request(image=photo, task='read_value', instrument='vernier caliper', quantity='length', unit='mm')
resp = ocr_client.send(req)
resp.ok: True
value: 24.4 mm
